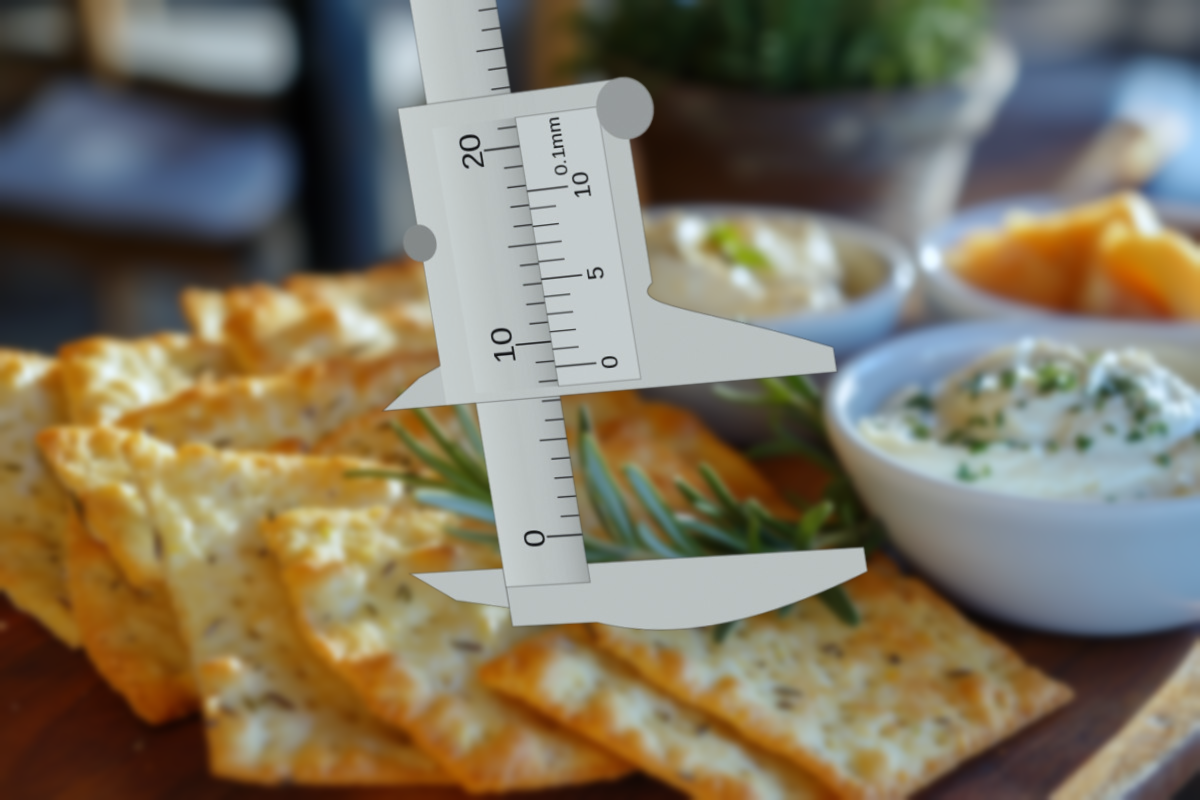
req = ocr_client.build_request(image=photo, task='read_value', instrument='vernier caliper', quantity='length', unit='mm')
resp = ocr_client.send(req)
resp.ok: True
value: 8.7 mm
